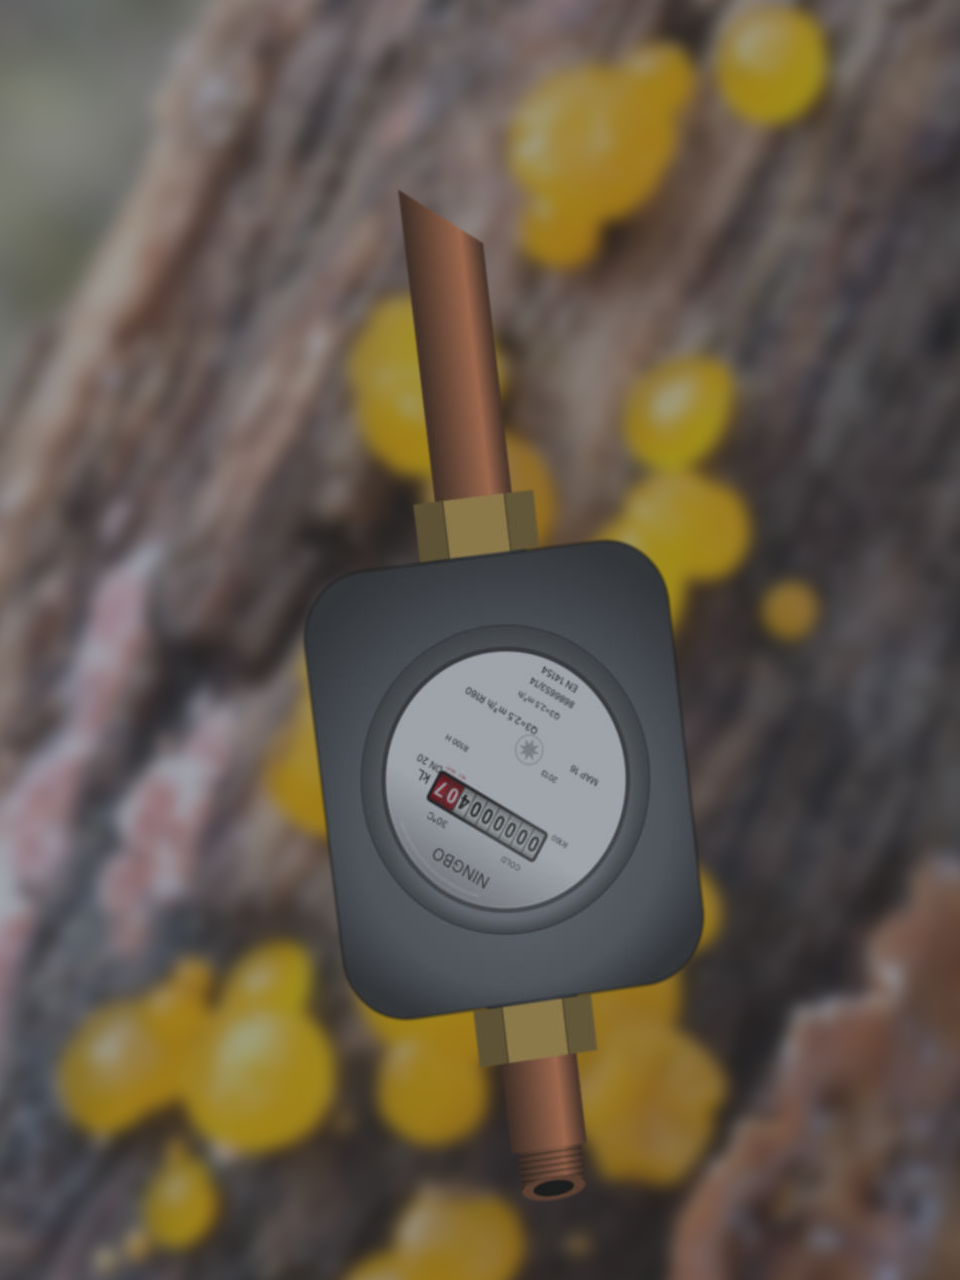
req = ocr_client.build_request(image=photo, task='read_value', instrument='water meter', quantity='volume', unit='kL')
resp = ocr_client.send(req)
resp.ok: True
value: 4.07 kL
